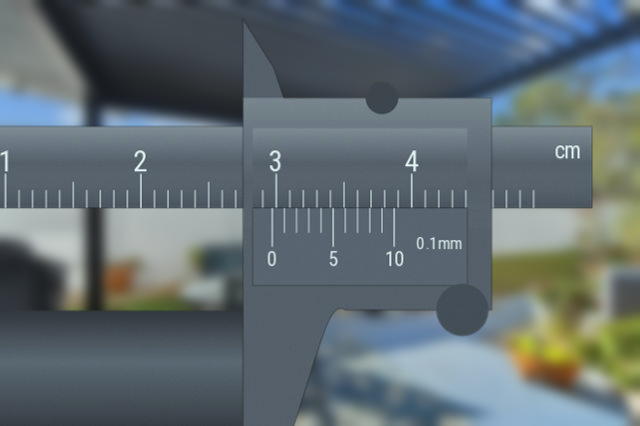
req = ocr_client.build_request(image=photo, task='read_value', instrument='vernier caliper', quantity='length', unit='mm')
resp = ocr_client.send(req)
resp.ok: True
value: 29.7 mm
